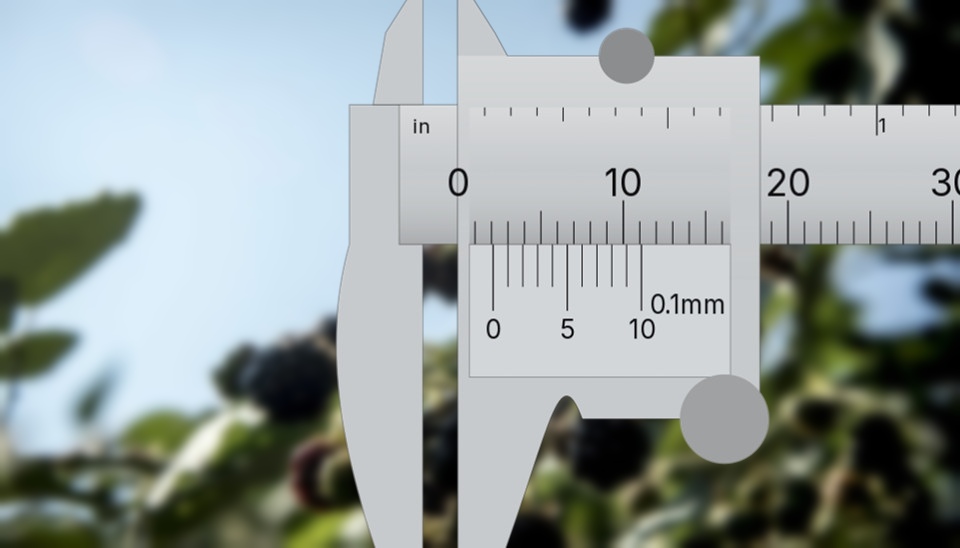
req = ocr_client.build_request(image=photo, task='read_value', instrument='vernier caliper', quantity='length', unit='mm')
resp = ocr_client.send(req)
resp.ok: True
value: 2.1 mm
